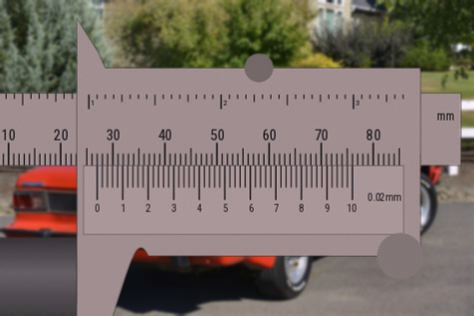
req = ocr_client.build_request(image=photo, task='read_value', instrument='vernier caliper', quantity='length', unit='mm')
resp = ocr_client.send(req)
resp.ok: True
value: 27.0 mm
